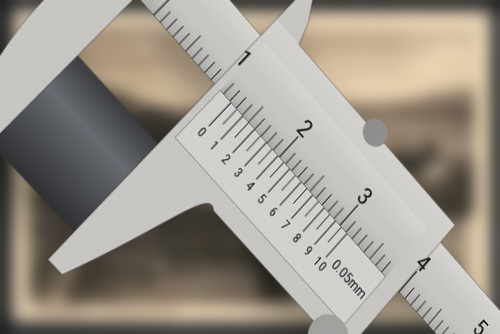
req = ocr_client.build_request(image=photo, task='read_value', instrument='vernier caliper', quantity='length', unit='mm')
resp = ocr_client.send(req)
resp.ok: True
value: 12.2 mm
